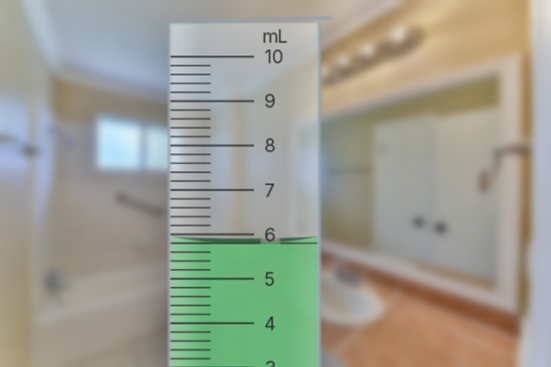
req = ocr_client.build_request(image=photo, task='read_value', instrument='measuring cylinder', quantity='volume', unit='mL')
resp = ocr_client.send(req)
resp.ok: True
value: 5.8 mL
